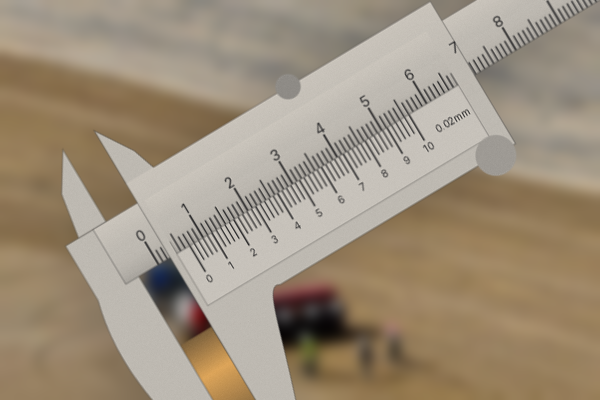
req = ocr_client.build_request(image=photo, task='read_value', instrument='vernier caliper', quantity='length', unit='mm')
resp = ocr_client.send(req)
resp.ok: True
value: 7.0 mm
